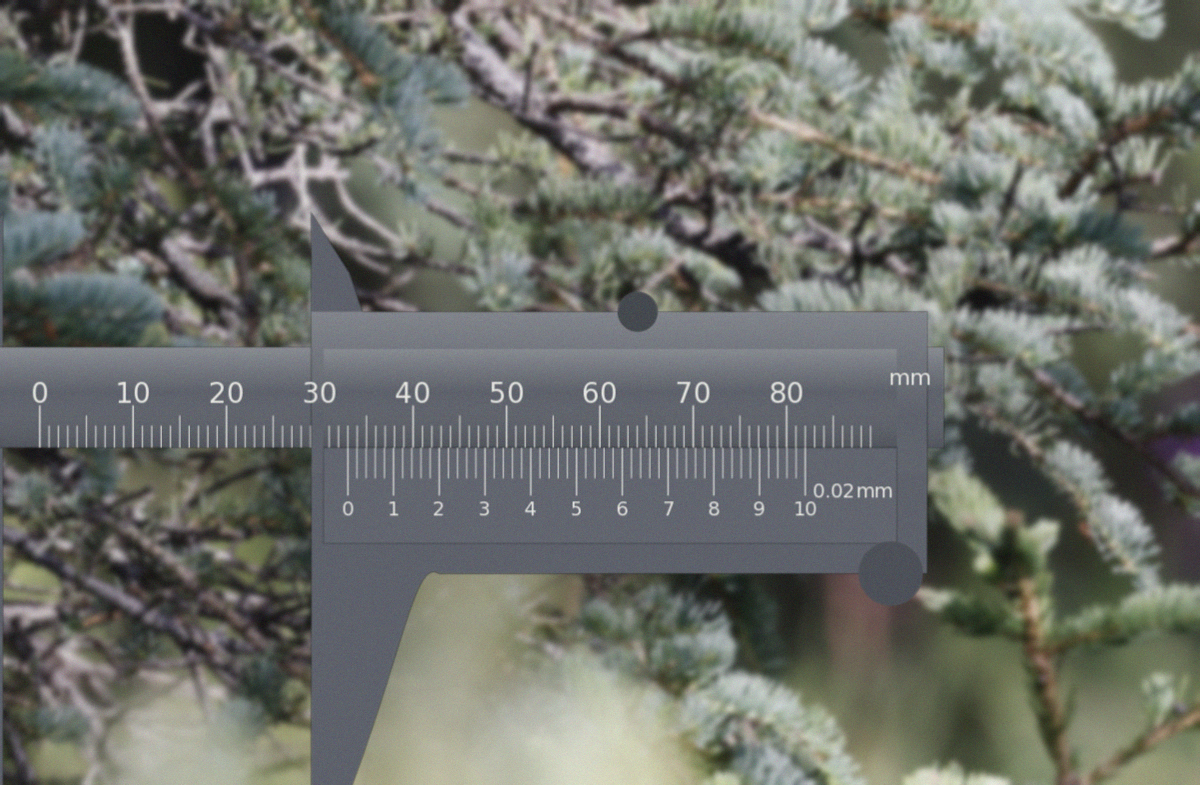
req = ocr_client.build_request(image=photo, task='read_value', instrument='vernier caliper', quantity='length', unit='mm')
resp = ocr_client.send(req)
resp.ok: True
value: 33.0 mm
